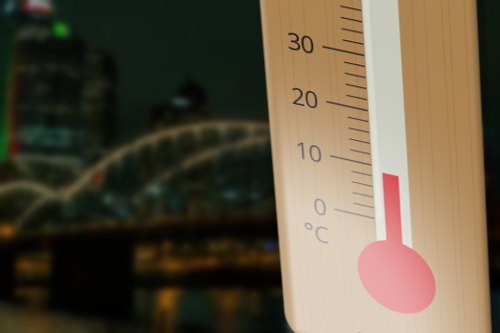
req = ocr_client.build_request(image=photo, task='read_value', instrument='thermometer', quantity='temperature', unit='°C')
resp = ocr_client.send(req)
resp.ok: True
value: 9 °C
